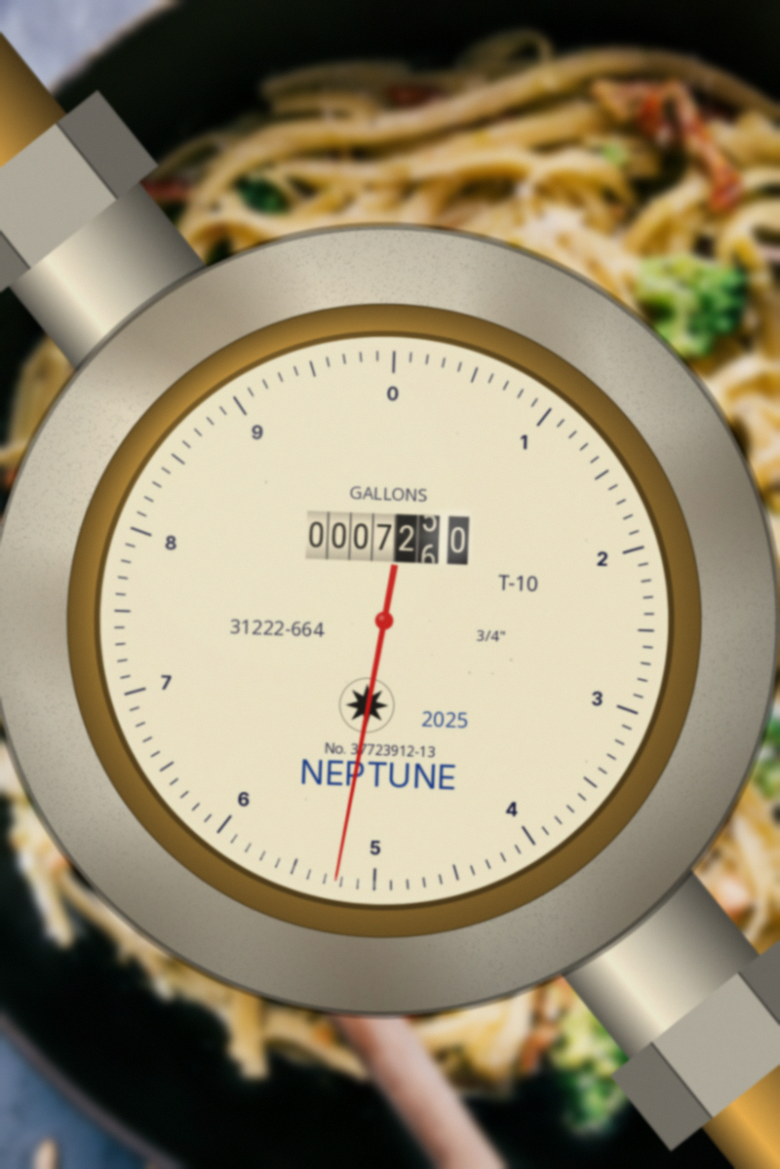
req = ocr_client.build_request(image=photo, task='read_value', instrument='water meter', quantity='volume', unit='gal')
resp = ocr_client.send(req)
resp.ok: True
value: 7255.2 gal
